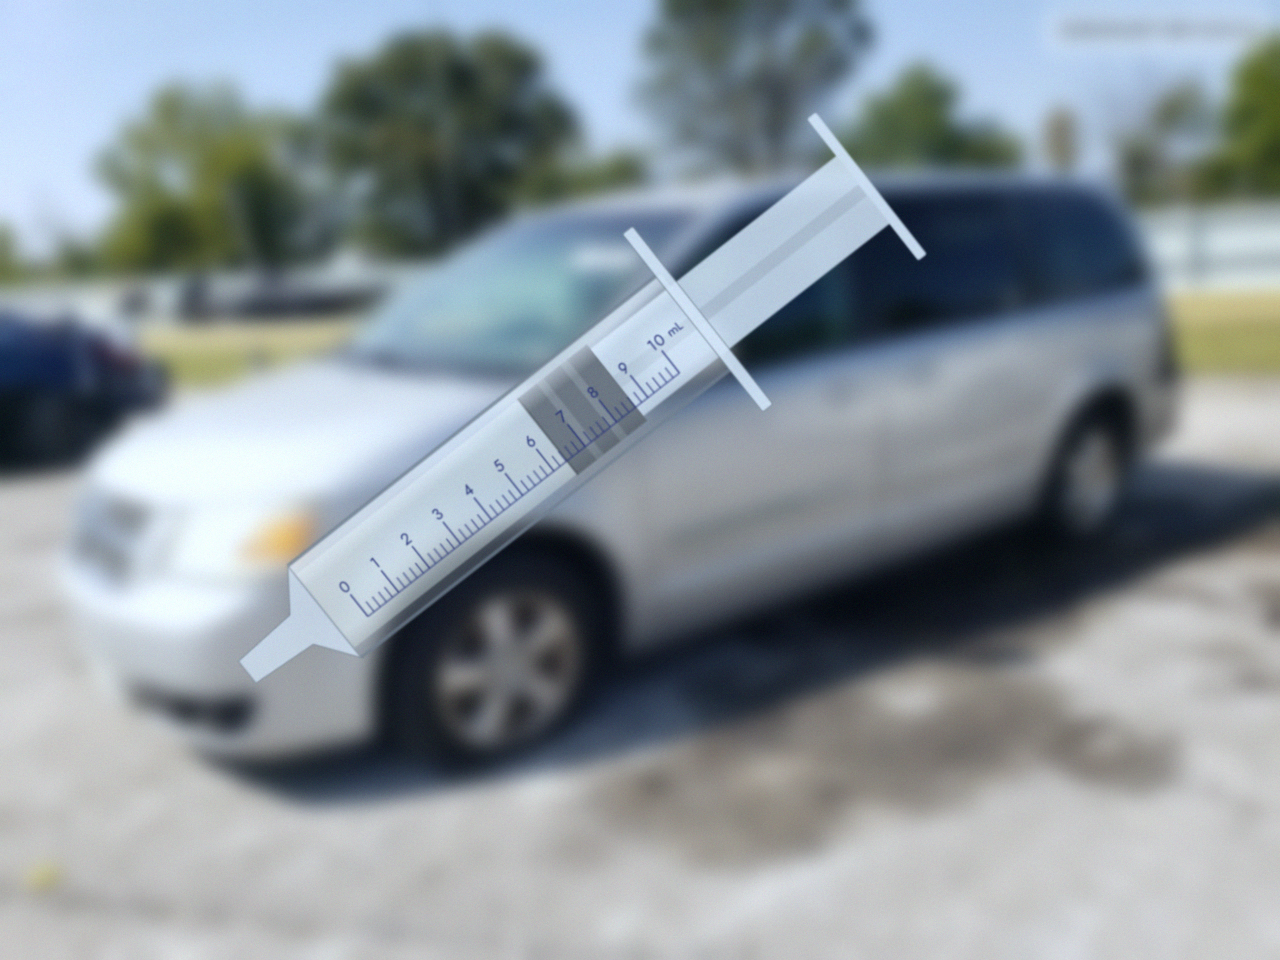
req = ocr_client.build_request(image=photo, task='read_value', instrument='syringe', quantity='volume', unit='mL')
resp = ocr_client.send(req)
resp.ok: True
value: 6.4 mL
